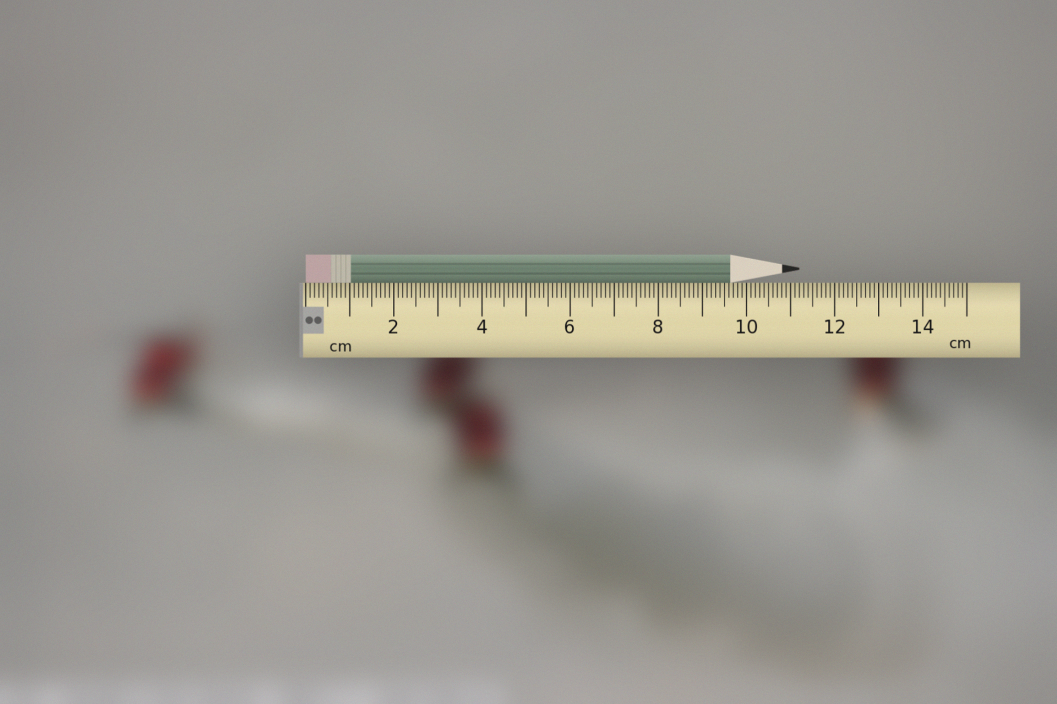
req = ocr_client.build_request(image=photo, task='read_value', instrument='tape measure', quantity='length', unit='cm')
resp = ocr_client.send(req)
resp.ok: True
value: 11.2 cm
